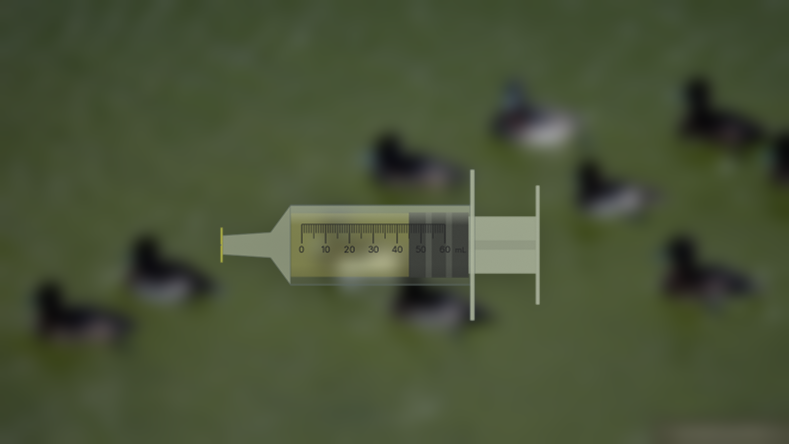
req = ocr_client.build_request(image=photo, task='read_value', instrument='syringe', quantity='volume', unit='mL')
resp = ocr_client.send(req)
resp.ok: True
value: 45 mL
